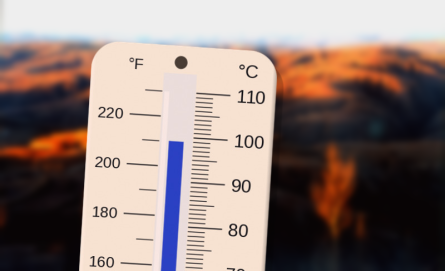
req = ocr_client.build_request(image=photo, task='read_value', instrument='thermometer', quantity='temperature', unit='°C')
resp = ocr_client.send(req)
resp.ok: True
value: 99 °C
